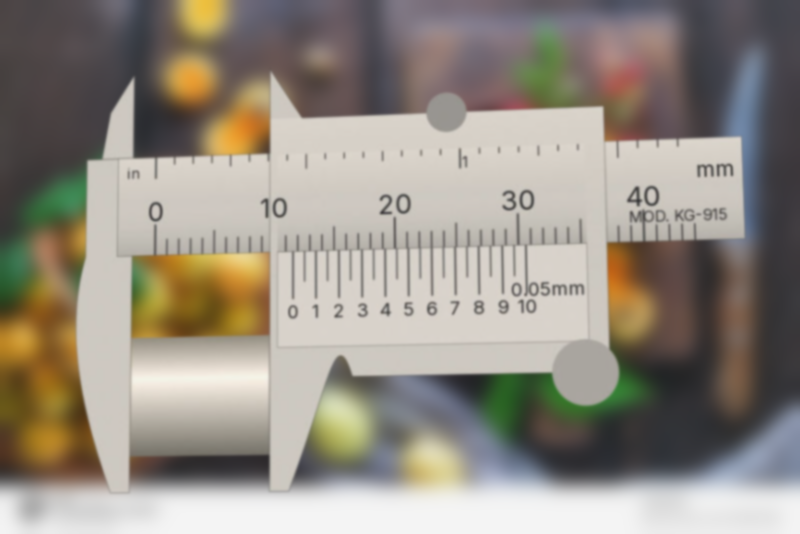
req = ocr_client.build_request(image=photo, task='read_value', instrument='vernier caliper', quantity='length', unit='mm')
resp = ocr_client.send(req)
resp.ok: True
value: 11.6 mm
